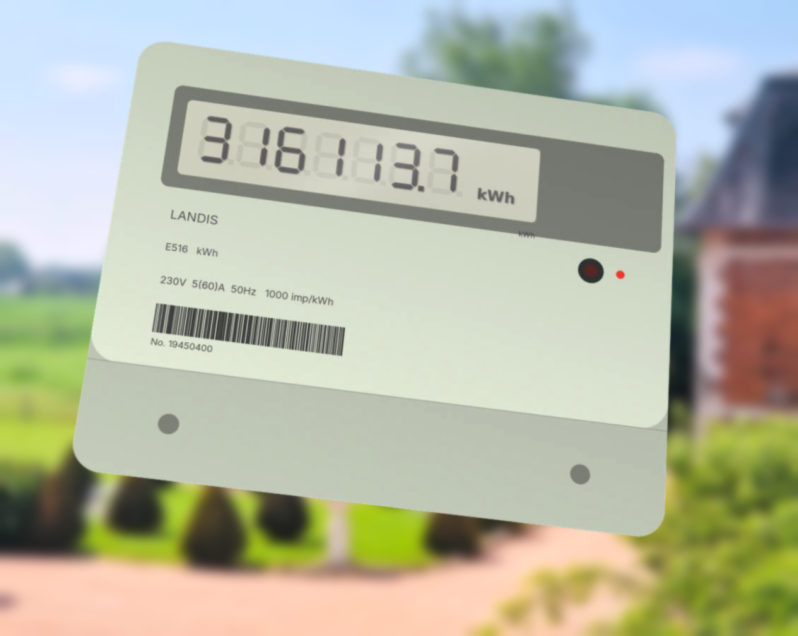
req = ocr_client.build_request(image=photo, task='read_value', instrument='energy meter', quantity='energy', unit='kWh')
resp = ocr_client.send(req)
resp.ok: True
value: 316113.7 kWh
